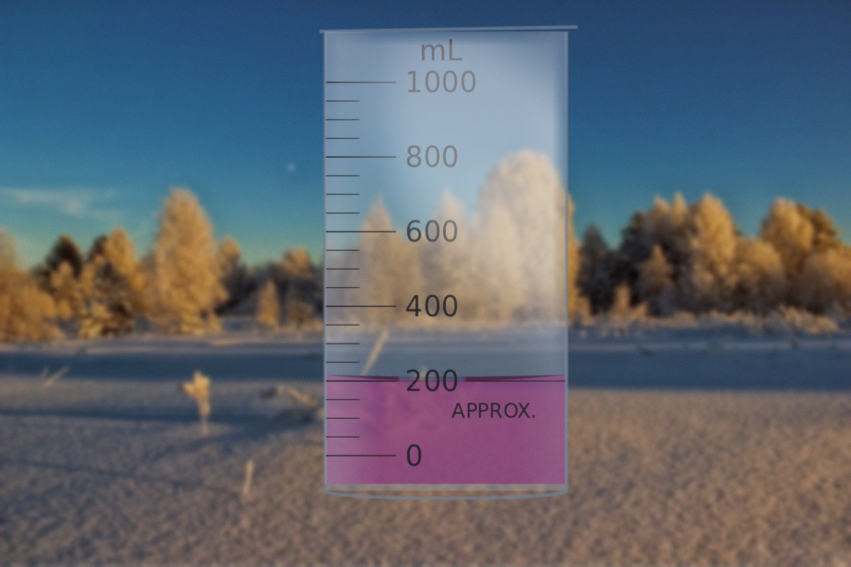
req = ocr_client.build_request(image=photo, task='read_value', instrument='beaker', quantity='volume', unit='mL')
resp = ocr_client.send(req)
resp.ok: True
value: 200 mL
